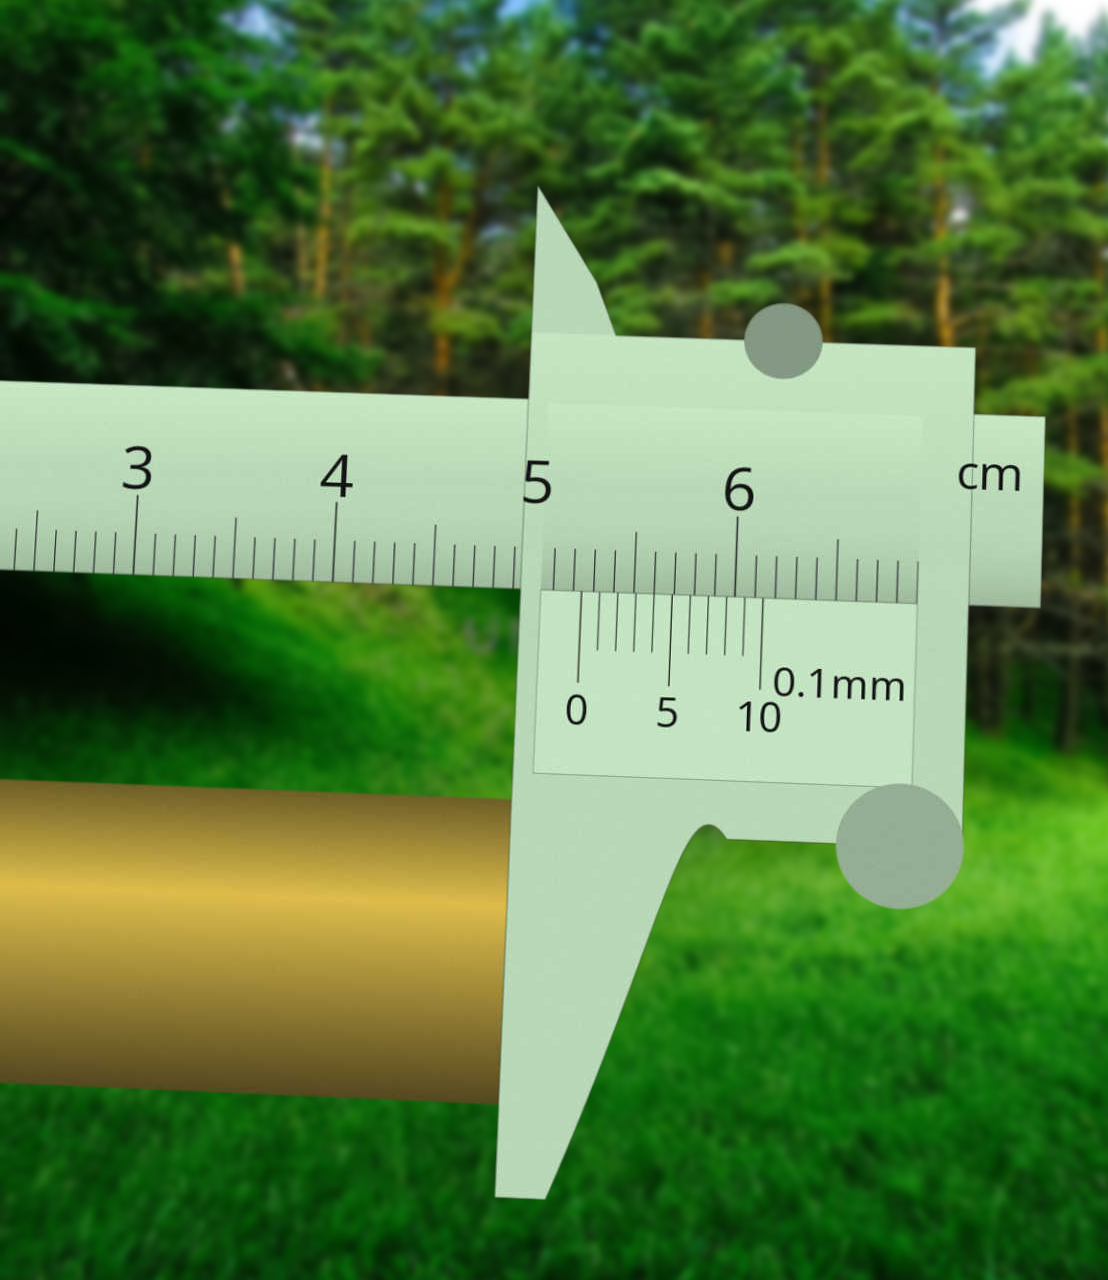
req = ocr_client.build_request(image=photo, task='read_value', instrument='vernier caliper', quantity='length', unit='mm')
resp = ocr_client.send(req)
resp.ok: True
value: 52.4 mm
